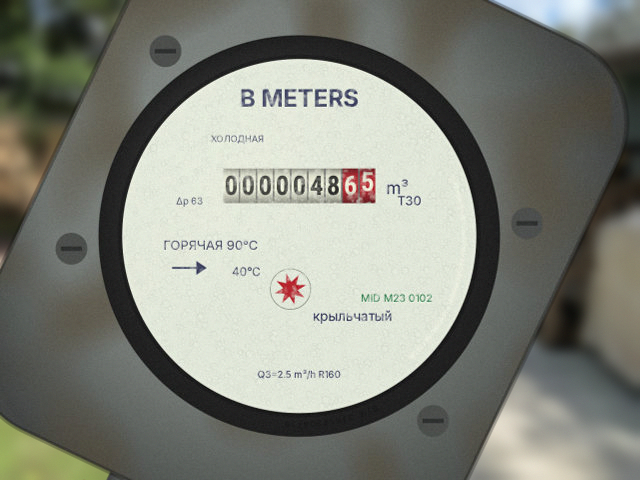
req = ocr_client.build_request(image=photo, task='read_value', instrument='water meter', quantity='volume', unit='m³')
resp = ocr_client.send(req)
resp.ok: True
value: 48.65 m³
